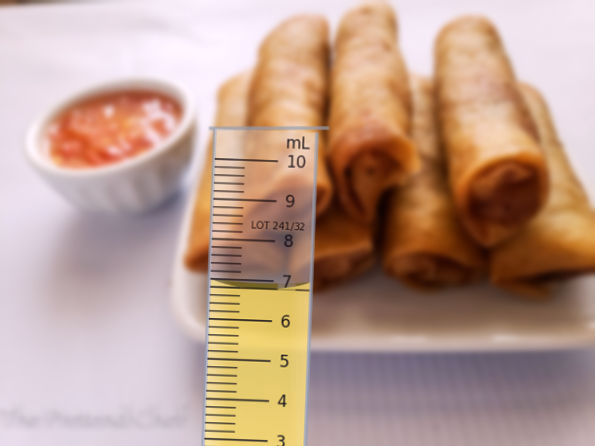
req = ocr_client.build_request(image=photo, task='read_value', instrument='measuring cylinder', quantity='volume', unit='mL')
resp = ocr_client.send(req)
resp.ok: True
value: 6.8 mL
